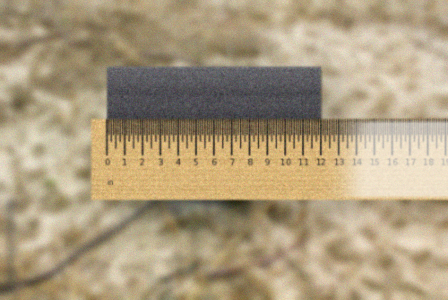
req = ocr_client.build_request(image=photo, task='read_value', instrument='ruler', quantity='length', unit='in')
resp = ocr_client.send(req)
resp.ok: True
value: 12 in
